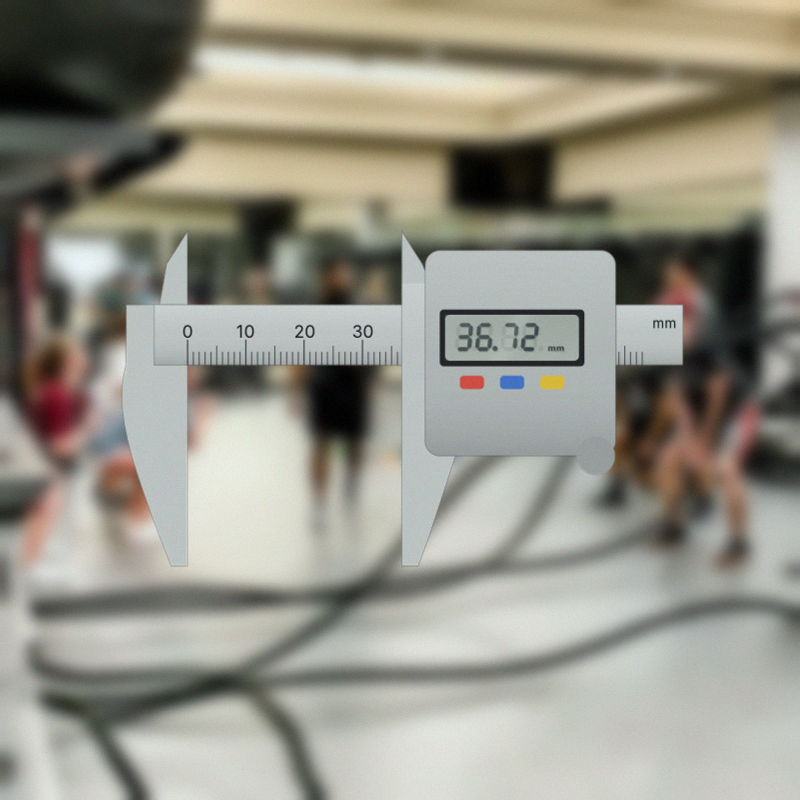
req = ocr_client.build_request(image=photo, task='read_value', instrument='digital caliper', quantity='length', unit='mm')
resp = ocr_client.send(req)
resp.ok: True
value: 36.72 mm
